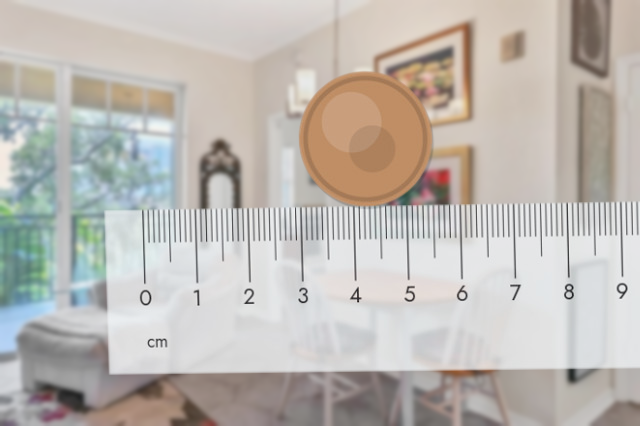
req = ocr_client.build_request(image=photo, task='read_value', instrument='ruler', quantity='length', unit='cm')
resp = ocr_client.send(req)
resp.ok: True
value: 2.5 cm
